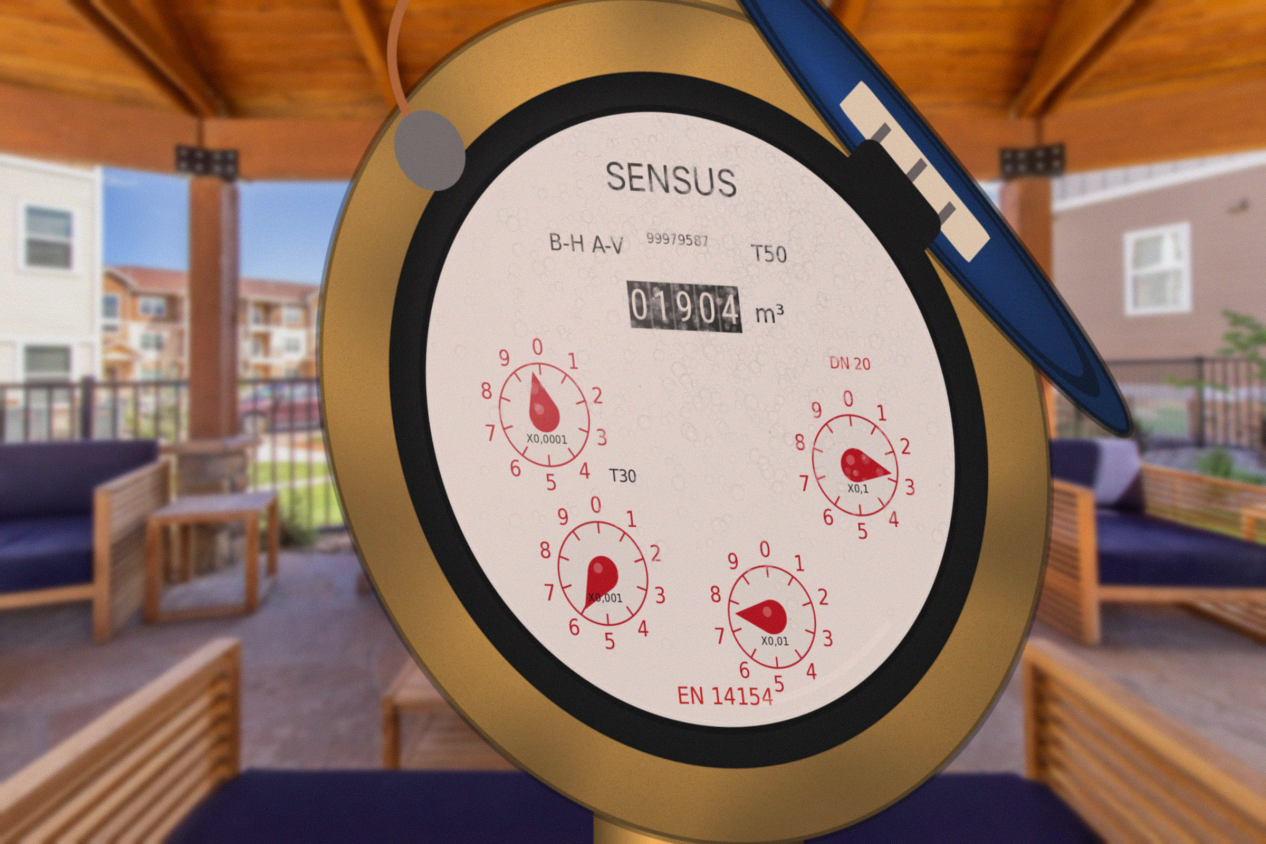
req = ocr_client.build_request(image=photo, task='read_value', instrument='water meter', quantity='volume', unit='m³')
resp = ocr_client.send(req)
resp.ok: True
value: 1904.2759 m³
